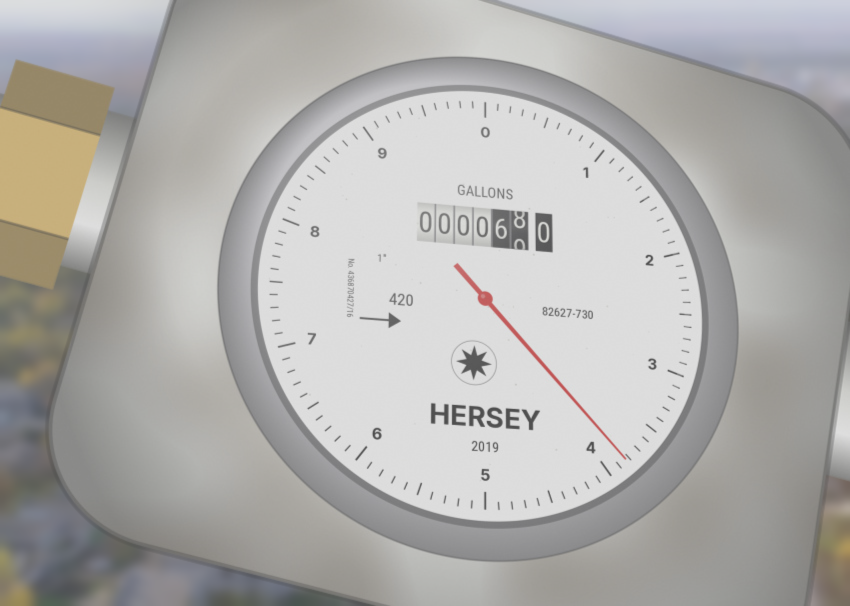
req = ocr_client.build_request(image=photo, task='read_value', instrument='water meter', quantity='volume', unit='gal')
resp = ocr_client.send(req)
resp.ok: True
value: 683.8 gal
